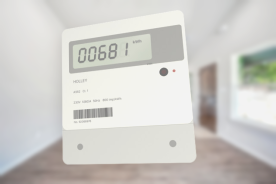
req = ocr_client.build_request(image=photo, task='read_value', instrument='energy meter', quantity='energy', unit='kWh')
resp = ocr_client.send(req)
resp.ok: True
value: 681 kWh
